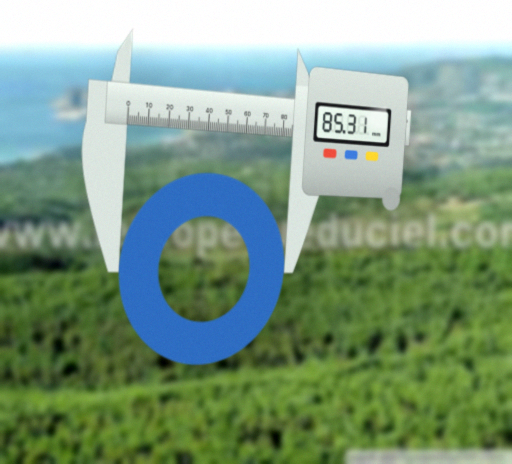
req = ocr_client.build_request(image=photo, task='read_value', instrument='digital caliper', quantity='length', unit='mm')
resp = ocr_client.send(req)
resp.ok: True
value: 85.31 mm
